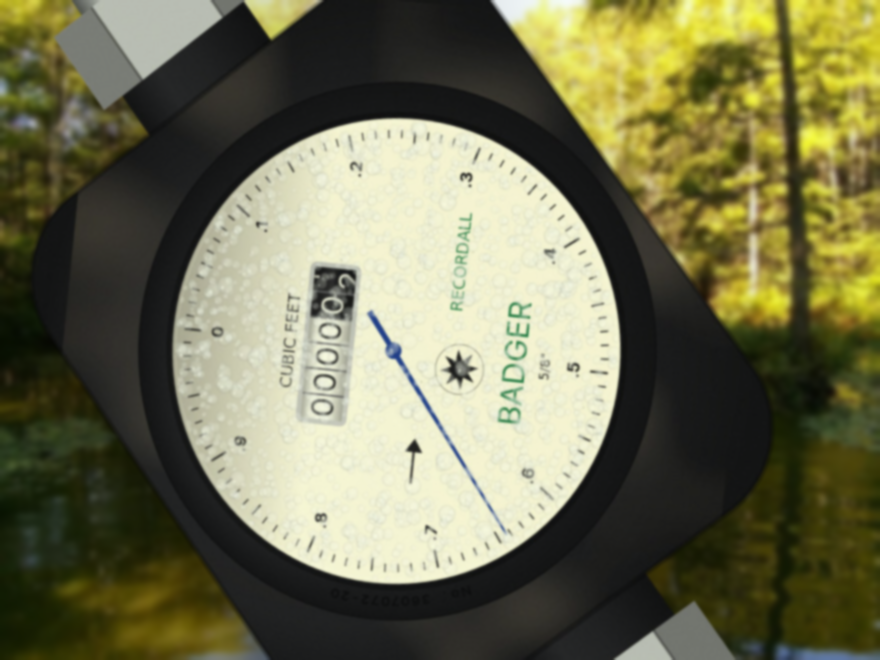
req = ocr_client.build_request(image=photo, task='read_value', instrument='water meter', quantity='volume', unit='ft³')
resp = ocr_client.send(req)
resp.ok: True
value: 1.64 ft³
